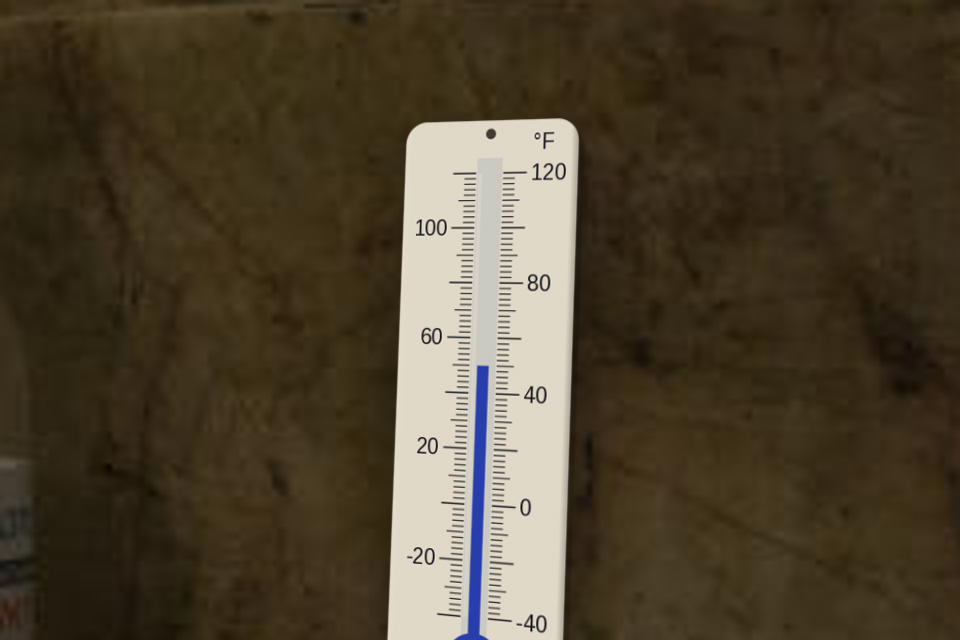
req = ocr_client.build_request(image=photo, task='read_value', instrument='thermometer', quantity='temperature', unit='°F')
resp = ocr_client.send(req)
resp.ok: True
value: 50 °F
